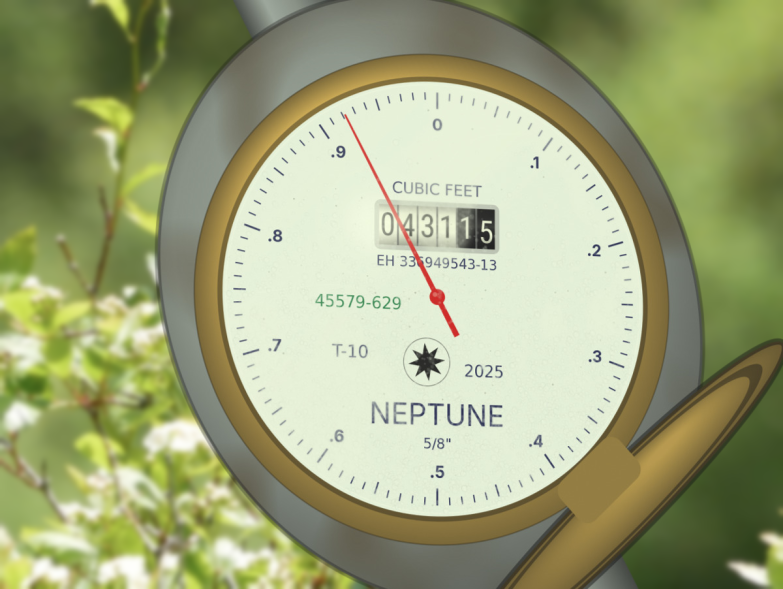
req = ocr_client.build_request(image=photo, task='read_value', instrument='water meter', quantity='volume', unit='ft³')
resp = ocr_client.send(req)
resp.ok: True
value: 43114.92 ft³
